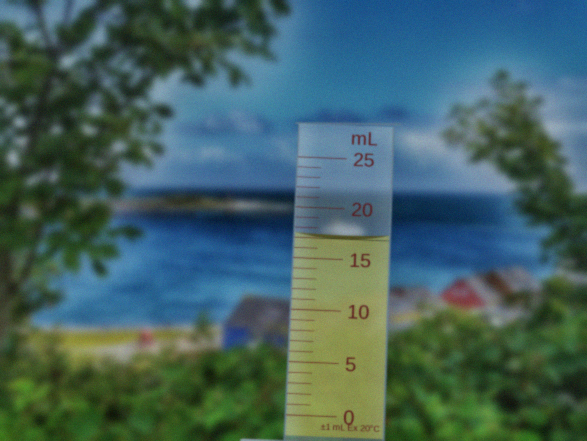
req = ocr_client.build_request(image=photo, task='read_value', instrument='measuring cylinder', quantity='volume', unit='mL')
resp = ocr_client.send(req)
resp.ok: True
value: 17 mL
